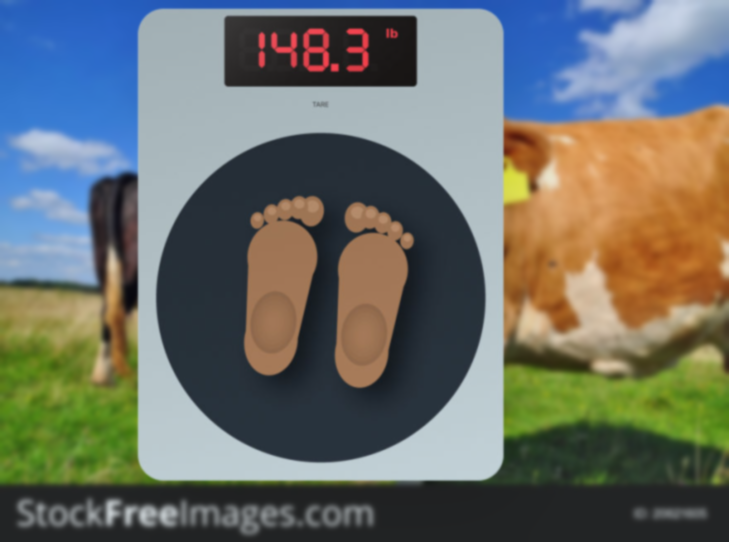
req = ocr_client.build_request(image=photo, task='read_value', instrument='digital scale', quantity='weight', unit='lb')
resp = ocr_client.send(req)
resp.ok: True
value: 148.3 lb
